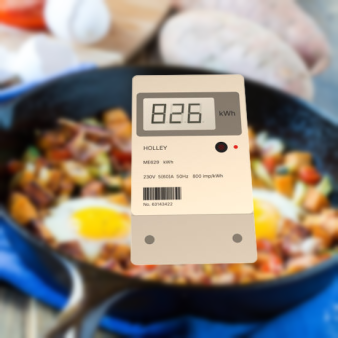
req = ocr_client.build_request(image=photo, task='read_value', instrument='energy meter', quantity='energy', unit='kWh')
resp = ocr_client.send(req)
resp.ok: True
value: 826 kWh
